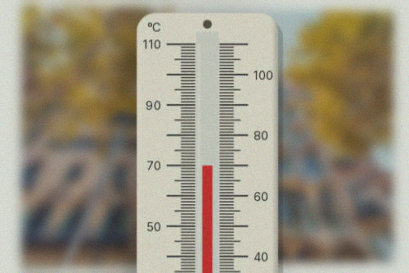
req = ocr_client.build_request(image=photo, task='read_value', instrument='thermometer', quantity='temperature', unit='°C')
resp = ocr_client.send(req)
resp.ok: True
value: 70 °C
